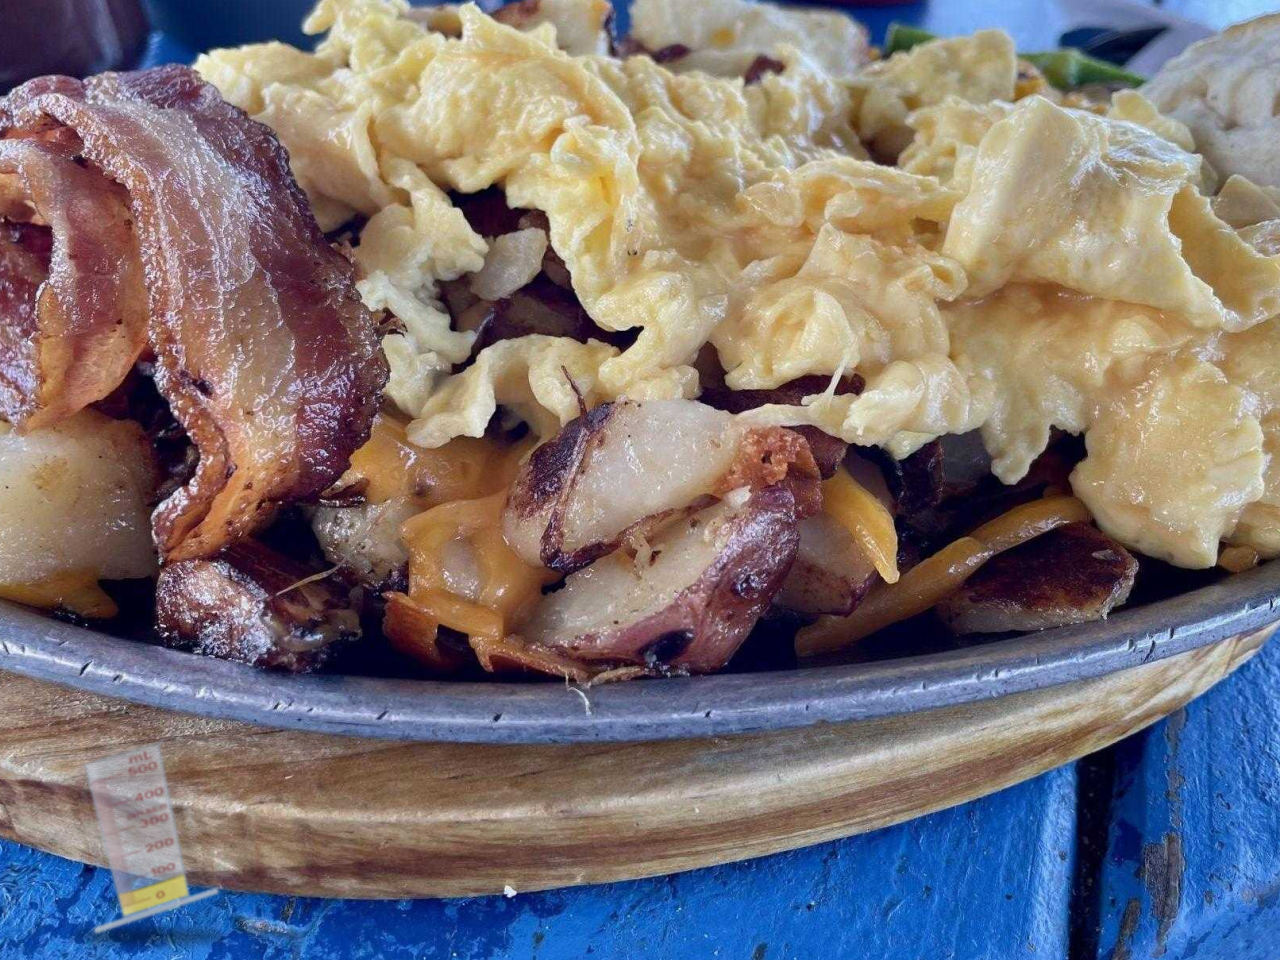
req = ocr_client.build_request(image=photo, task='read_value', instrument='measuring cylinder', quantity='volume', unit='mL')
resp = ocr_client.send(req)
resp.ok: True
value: 50 mL
